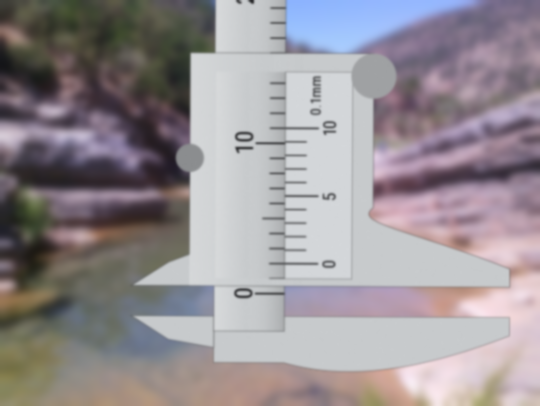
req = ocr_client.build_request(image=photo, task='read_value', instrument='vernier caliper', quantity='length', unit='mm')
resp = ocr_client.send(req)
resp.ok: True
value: 2.0 mm
